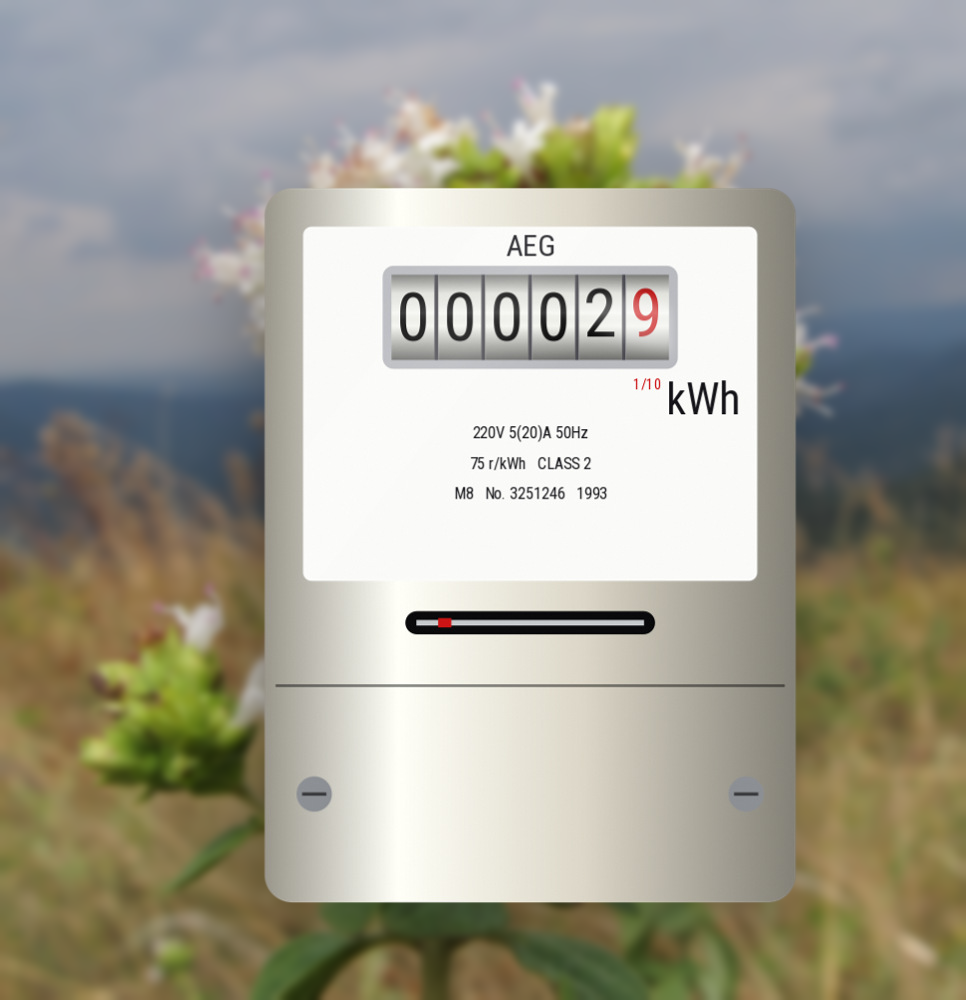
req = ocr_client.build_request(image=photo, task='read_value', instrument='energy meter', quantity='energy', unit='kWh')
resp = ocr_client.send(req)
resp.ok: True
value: 2.9 kWh
